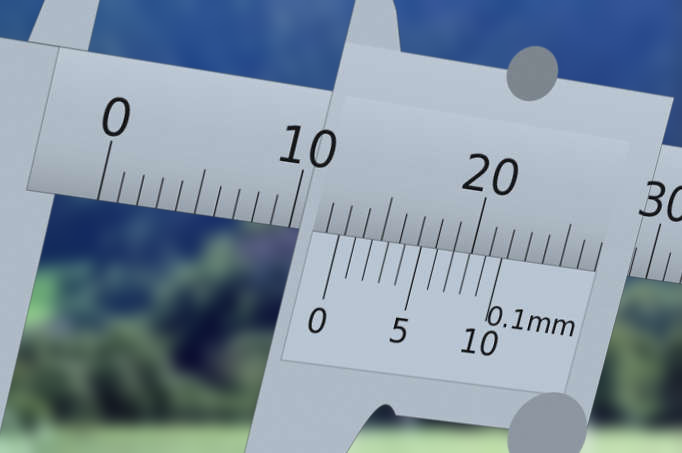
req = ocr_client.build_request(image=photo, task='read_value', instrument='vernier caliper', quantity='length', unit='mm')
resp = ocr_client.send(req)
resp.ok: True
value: 12.7 mm
